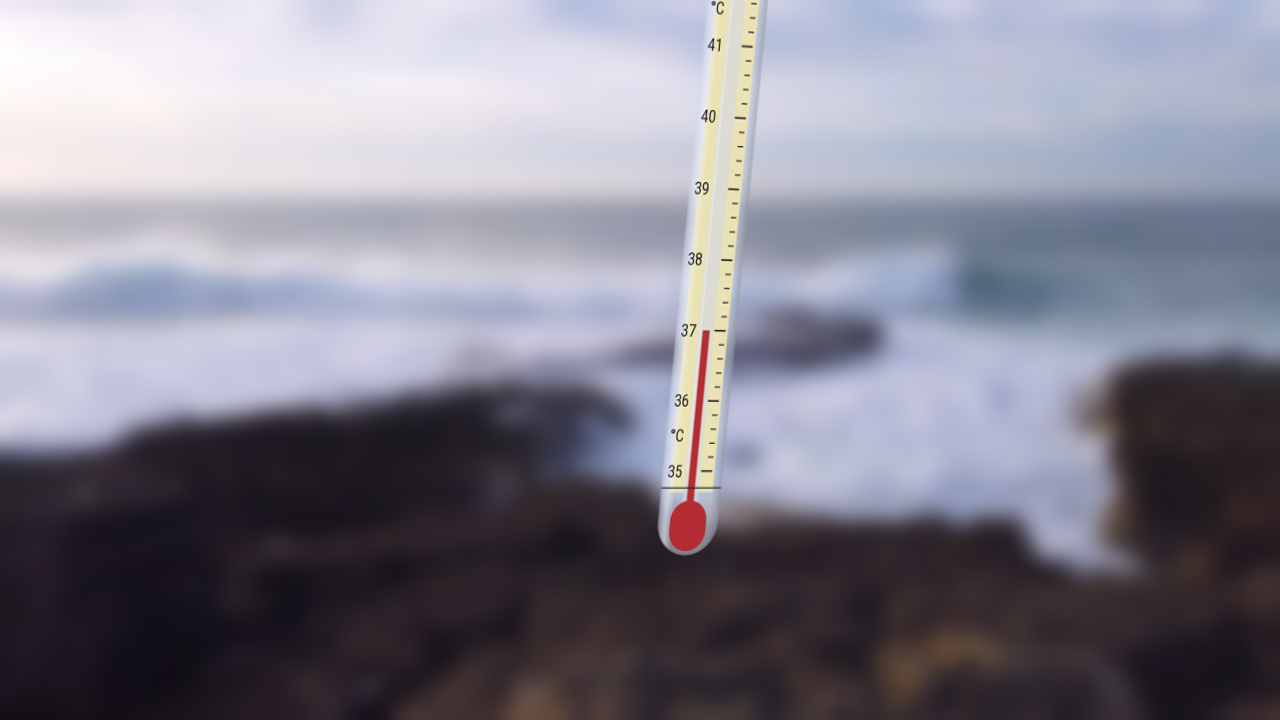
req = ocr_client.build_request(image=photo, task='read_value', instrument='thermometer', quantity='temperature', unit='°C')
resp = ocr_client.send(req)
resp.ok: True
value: 37 °C
